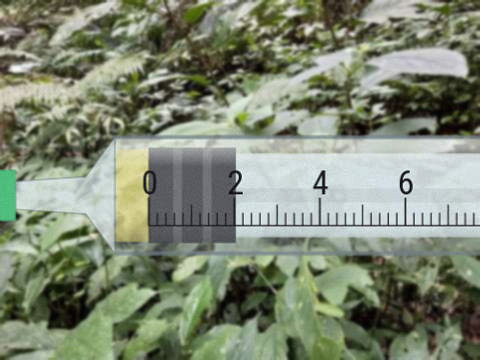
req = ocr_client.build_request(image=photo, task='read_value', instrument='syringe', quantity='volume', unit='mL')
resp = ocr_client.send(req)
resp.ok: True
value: 0 mL
